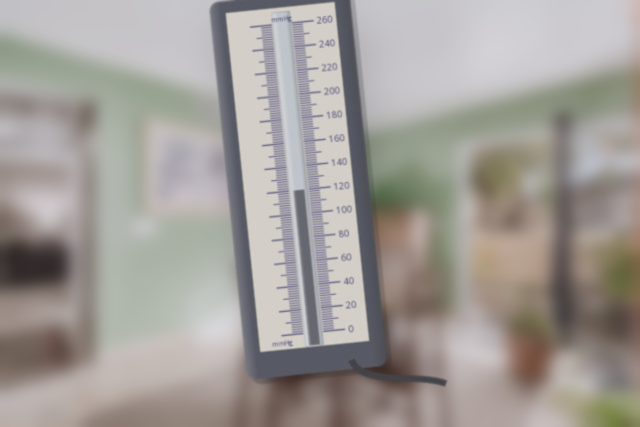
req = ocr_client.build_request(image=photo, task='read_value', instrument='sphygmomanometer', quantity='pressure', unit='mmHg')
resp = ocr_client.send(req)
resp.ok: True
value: 120 mmHg
